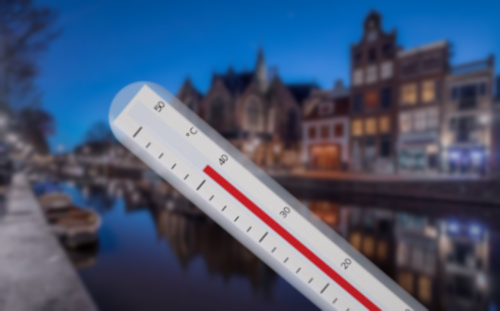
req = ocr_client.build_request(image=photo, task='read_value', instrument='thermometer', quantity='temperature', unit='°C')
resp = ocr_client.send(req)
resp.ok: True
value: 41 °C
